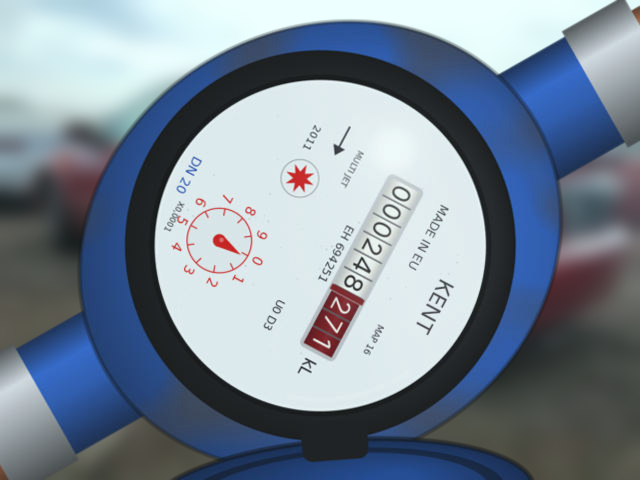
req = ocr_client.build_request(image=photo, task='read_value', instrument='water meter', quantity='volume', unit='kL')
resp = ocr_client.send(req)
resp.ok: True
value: 248.2710 kL
